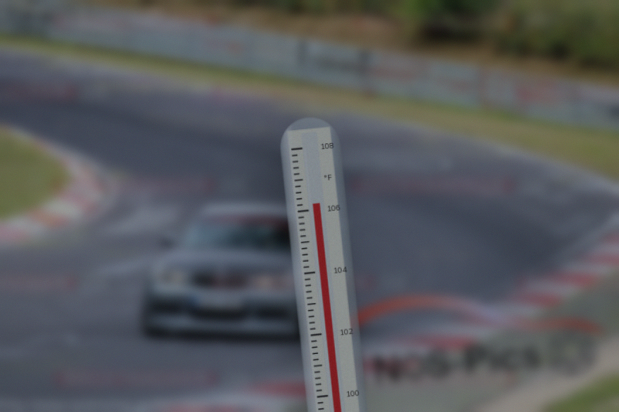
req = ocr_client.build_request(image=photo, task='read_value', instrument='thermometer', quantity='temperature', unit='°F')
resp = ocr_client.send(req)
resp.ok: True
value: 106.2 °F
